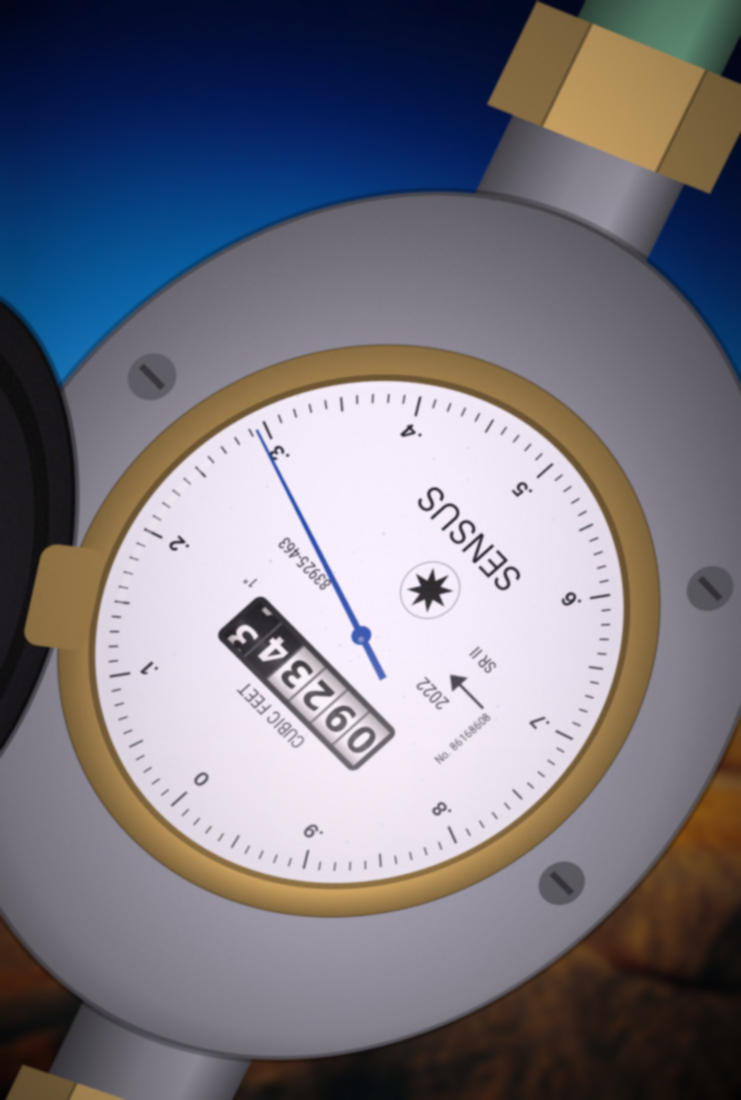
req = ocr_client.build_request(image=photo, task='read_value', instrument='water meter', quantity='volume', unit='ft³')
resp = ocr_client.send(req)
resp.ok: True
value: 92343.29 ft³
